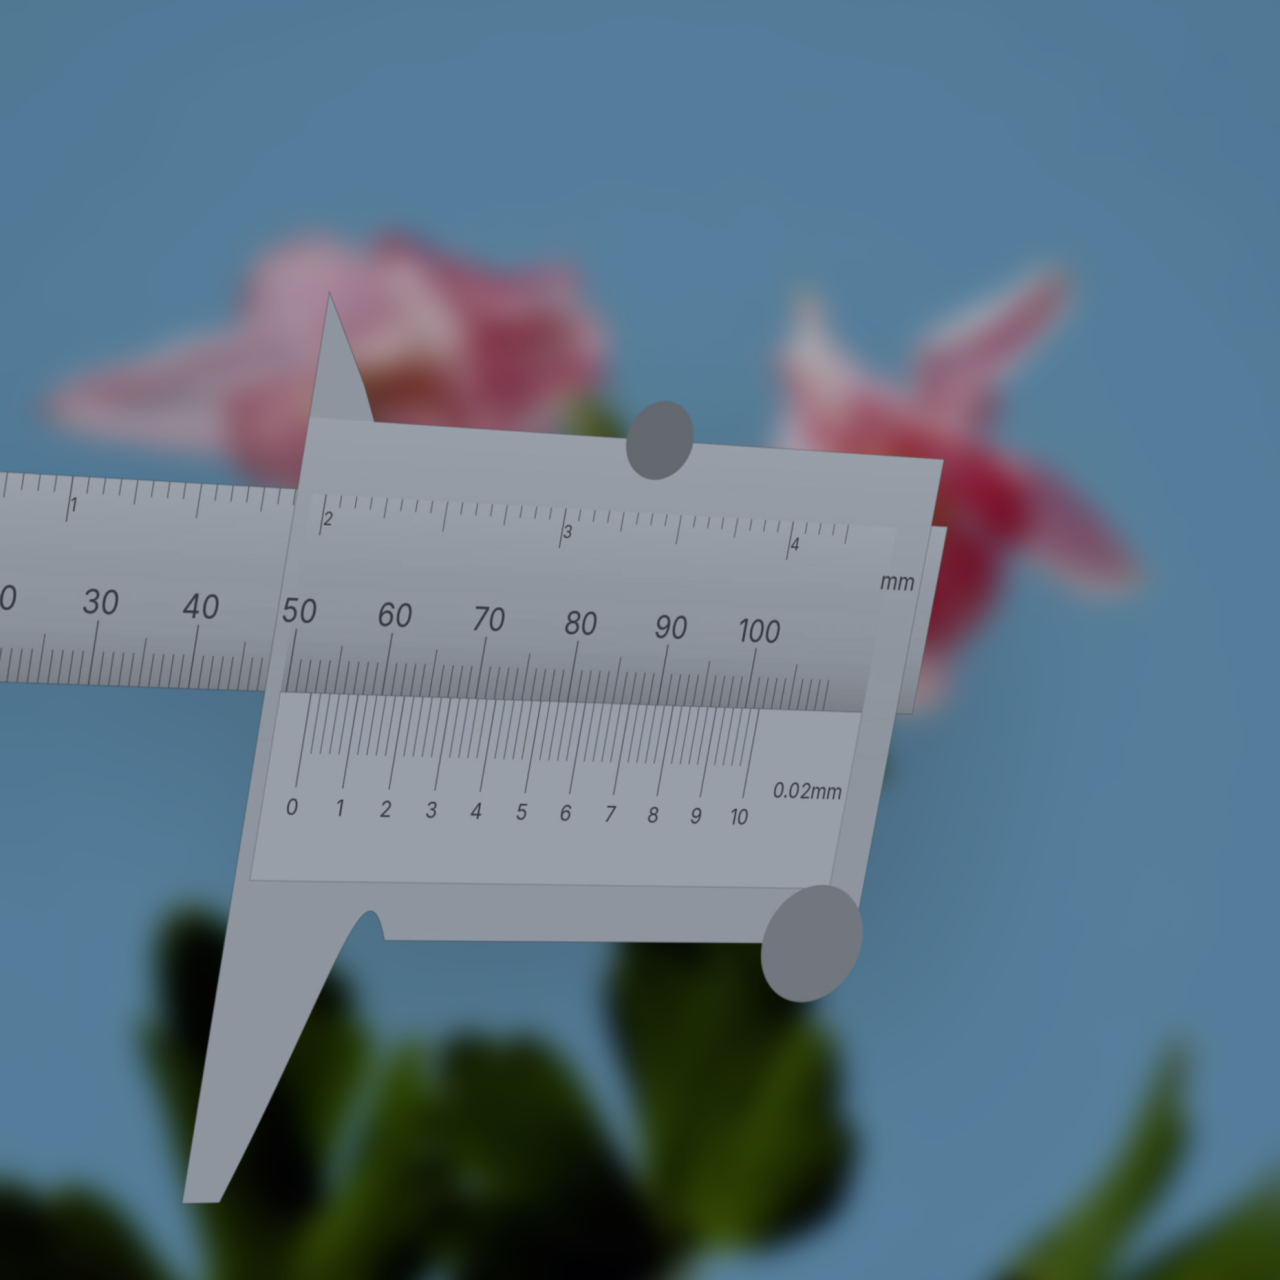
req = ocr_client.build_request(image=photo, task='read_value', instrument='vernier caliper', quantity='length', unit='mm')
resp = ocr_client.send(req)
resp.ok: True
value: 52.6 mm
